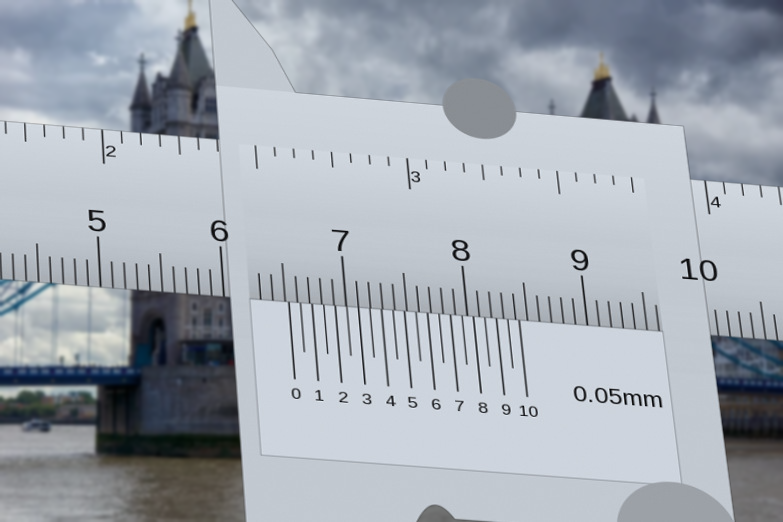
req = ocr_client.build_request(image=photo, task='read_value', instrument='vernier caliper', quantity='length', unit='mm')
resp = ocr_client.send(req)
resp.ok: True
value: 65.3 mm
